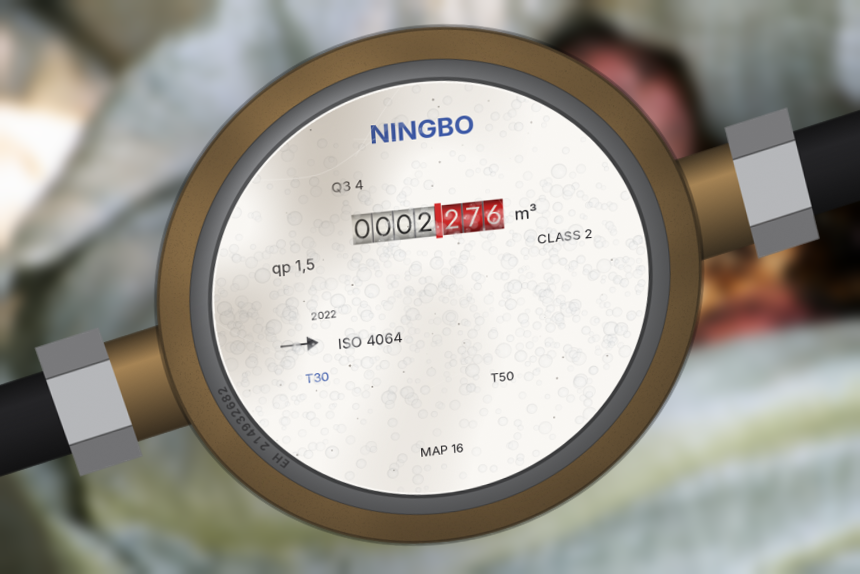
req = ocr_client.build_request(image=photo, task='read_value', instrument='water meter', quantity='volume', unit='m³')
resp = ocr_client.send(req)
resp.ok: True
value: 2.276 m³
